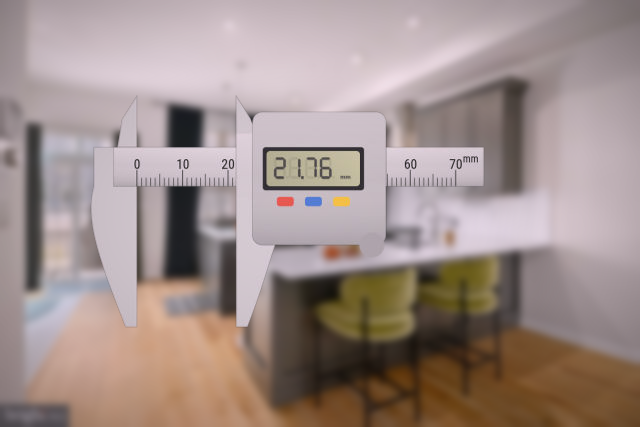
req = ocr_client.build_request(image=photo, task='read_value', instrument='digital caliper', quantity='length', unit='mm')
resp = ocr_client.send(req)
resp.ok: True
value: 21.76 mm
